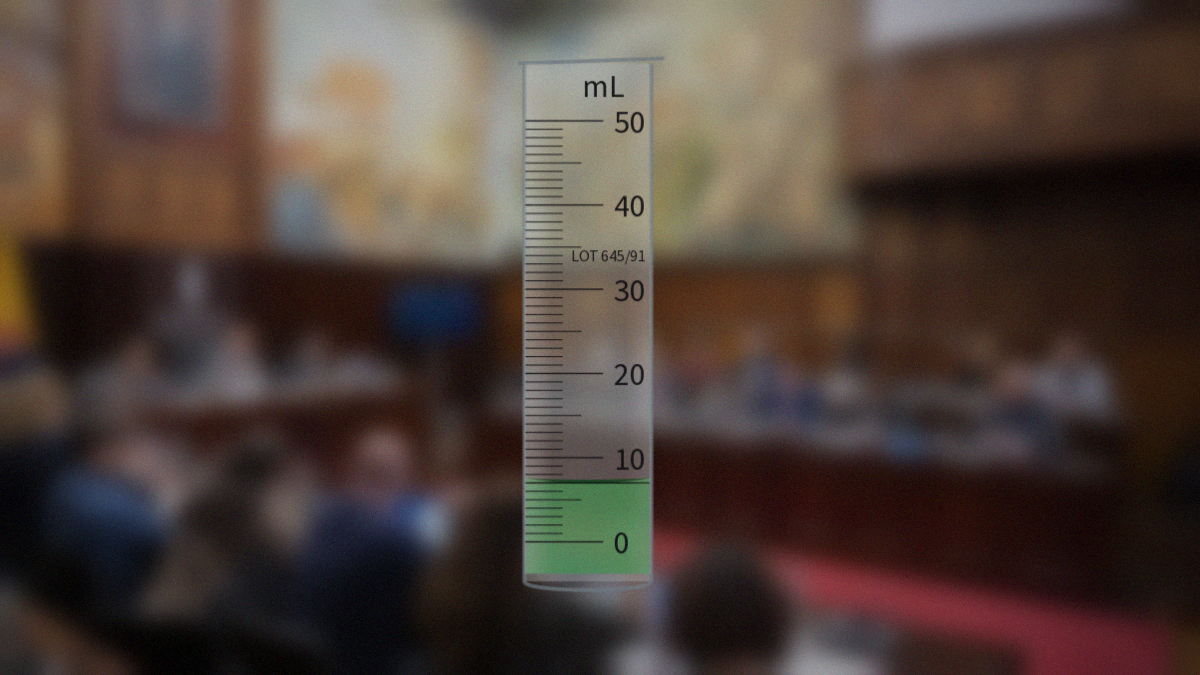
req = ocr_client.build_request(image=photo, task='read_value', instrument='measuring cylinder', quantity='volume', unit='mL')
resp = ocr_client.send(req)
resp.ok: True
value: 7 mL
